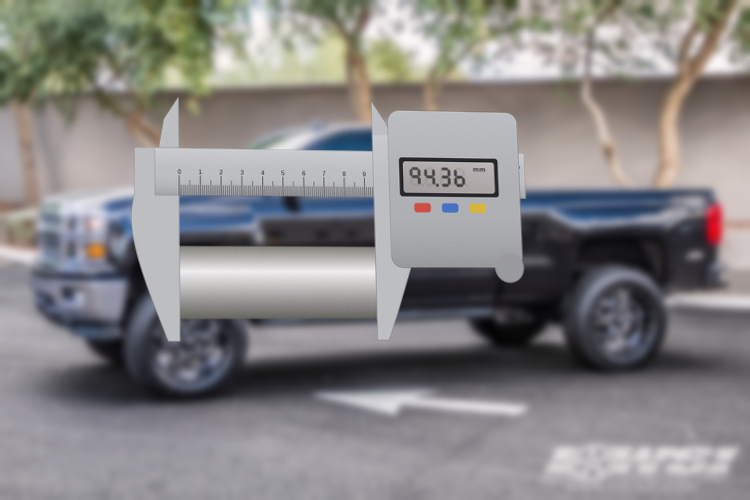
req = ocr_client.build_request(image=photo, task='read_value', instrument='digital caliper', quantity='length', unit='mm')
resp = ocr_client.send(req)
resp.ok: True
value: 94.36 mm
